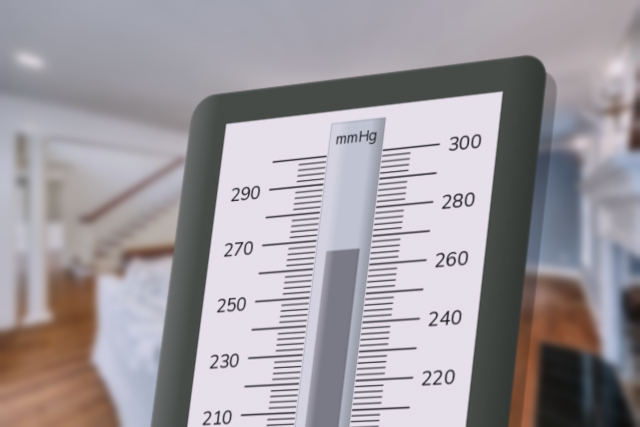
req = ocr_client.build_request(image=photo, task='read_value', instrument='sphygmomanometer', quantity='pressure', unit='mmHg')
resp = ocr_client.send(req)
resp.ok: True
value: 266 mmHg
